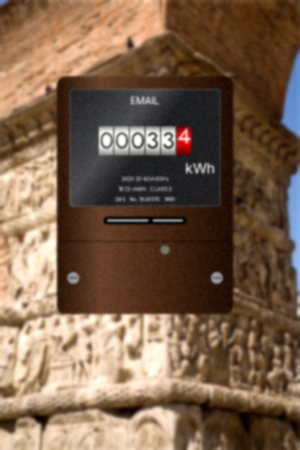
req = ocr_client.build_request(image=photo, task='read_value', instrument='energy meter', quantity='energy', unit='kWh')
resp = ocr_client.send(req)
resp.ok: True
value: 33.4 kWh
